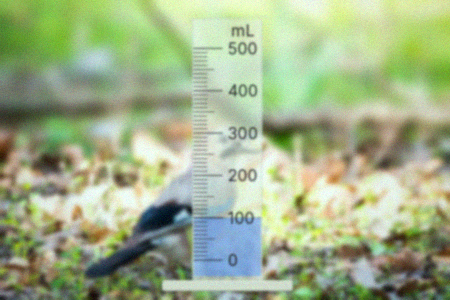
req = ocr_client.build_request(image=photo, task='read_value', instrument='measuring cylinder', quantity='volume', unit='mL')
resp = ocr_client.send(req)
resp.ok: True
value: 100 mL
